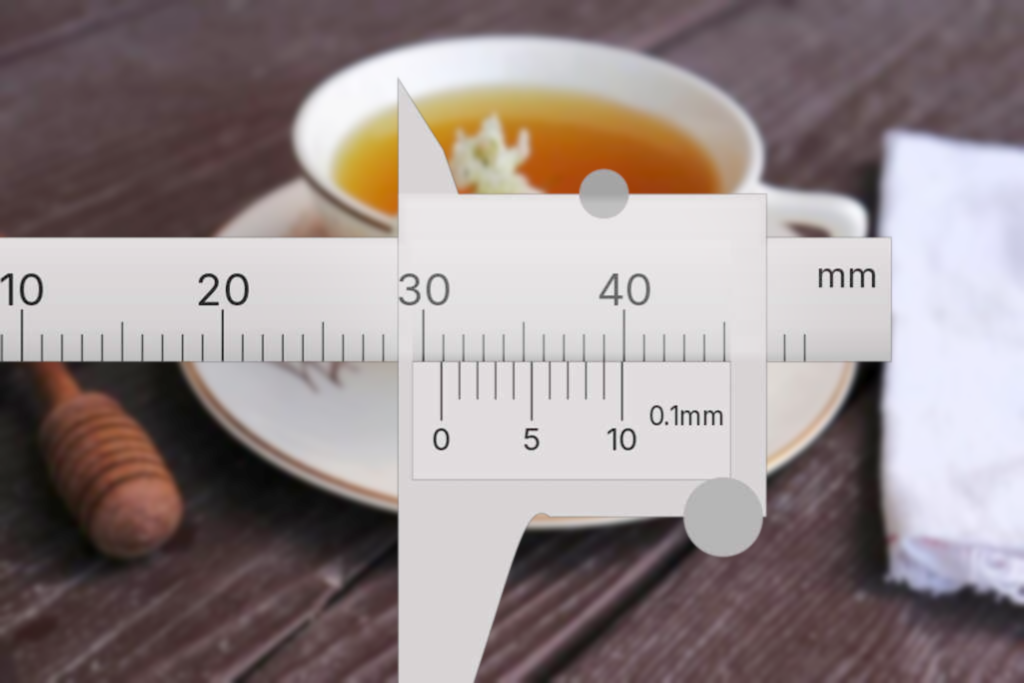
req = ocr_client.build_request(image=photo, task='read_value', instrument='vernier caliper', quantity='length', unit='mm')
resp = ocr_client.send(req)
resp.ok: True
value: 30.9 mm
